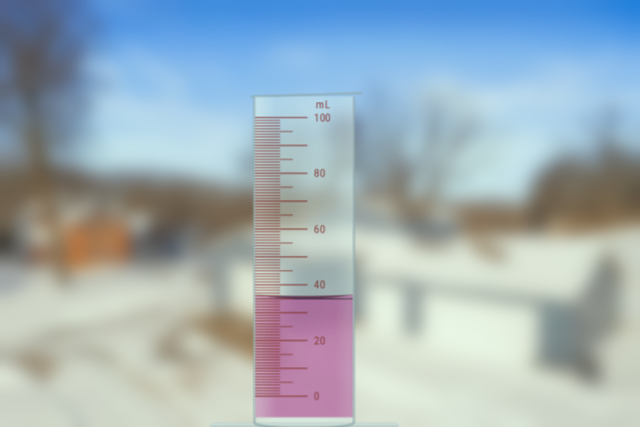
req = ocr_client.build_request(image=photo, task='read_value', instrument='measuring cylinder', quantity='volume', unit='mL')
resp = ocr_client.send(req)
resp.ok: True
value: 35 mL
